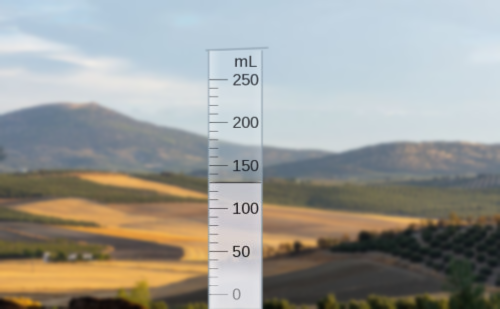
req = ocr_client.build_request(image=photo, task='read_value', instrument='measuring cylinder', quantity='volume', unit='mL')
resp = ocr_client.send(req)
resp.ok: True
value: 130 mL
